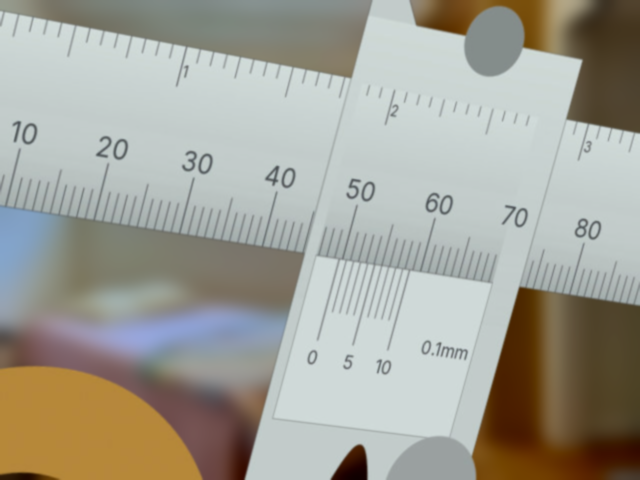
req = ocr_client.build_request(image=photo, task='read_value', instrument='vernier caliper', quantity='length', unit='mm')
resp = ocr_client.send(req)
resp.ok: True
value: 49.6 mm
